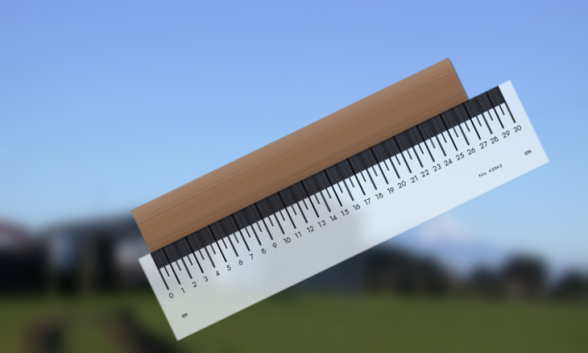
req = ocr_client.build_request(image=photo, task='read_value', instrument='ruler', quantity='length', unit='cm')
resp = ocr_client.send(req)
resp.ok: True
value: 27.5 cm
